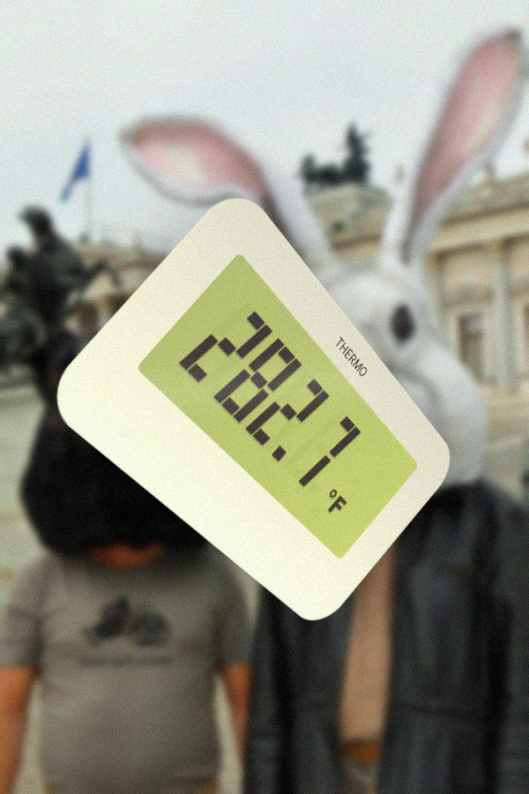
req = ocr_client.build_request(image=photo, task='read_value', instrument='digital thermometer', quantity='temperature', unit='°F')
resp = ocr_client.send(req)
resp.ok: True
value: 282.7 °F
